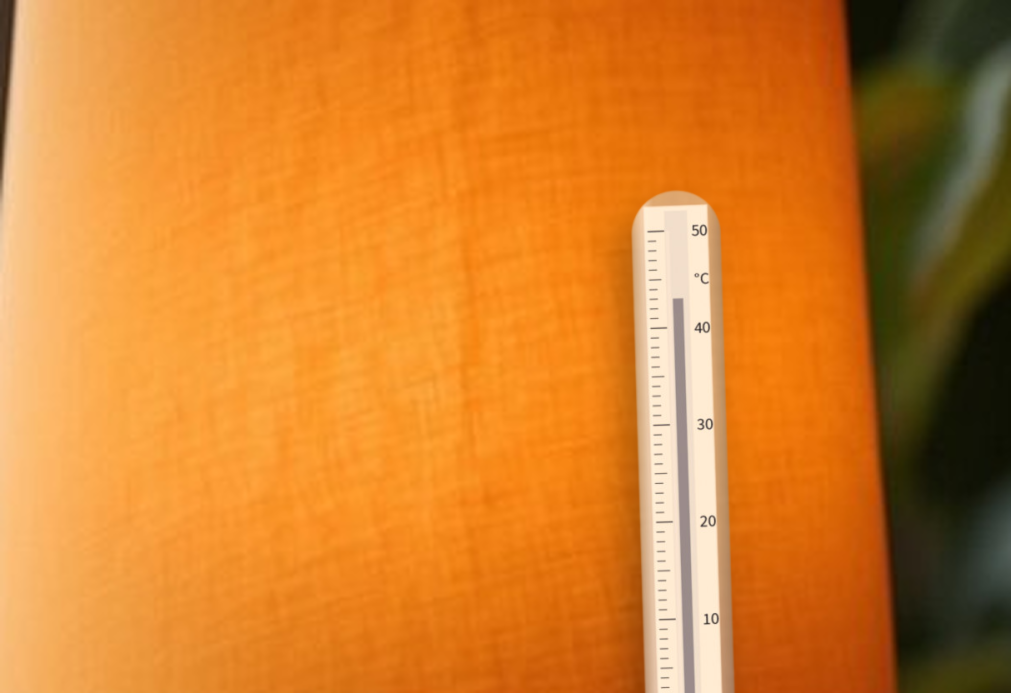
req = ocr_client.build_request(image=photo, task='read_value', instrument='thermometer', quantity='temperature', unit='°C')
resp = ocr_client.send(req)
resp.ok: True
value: 43 °C
